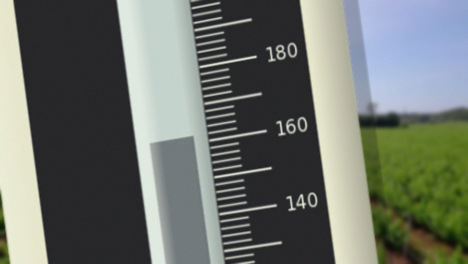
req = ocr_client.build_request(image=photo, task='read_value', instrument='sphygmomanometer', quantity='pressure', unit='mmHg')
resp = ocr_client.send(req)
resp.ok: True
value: 162 mmHg
